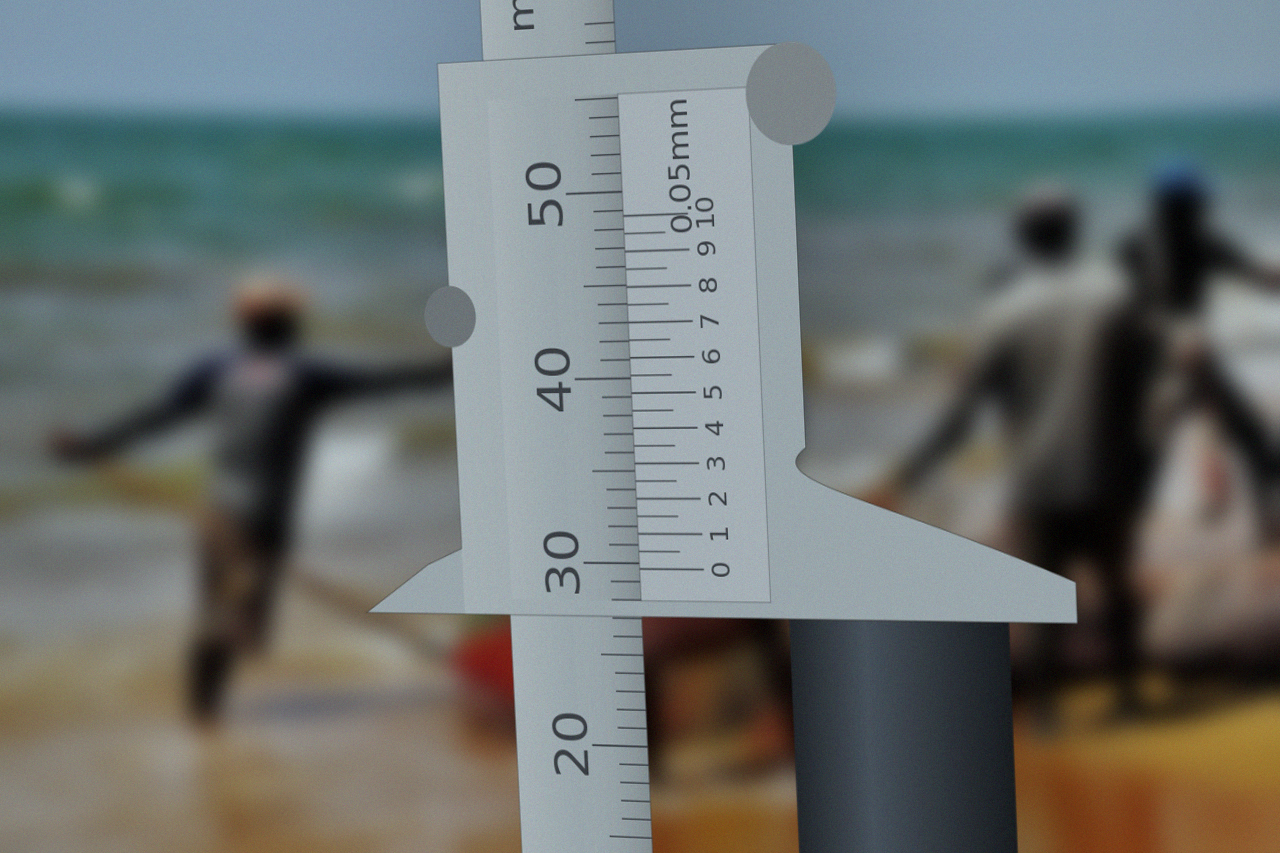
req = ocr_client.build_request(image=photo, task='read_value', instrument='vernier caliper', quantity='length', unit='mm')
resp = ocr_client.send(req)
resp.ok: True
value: 29.7 mm
